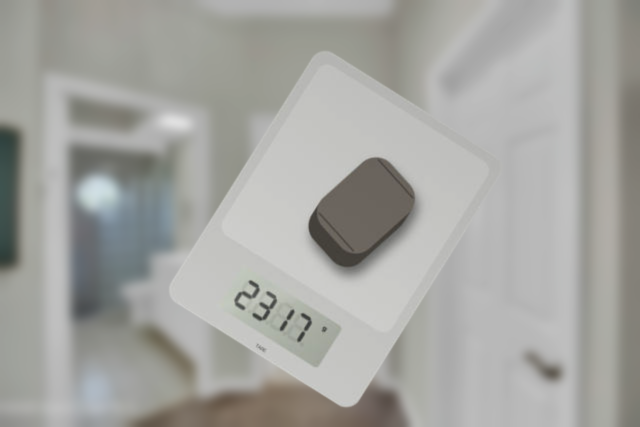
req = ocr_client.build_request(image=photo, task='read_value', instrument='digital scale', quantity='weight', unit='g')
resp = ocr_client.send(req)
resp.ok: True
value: 2317 g
